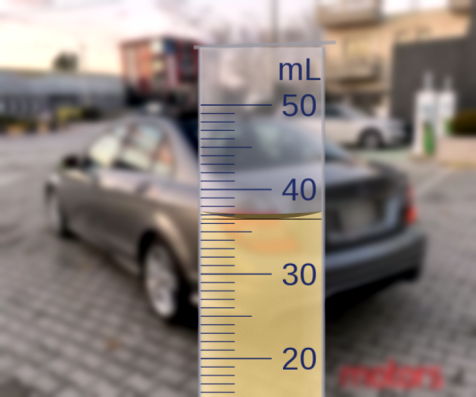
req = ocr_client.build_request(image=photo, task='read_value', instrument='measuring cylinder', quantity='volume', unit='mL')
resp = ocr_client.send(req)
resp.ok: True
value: 36.5 mL
